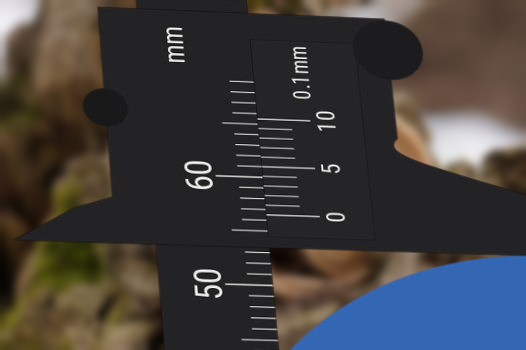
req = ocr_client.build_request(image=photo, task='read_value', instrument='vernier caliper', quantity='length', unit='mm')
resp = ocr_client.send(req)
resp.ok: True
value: 56.5 mm
